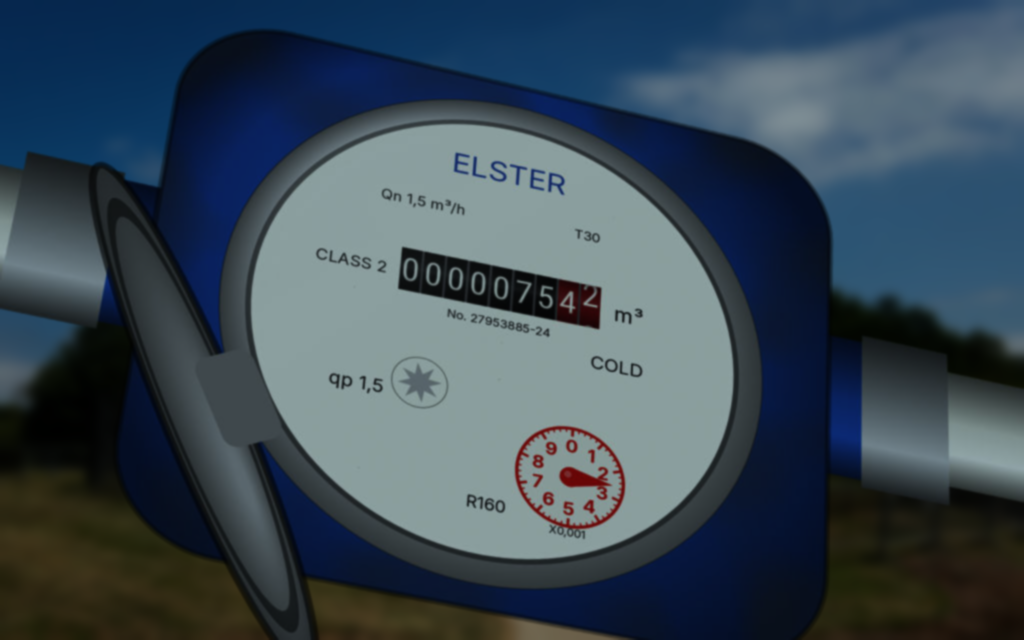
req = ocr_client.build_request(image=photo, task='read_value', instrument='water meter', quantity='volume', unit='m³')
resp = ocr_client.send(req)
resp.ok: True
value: 75.422 m³
